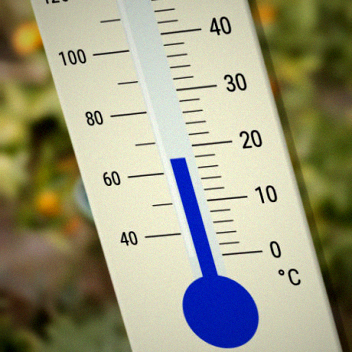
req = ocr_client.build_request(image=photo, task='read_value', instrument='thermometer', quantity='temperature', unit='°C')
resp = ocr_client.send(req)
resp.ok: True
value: 18 °C
